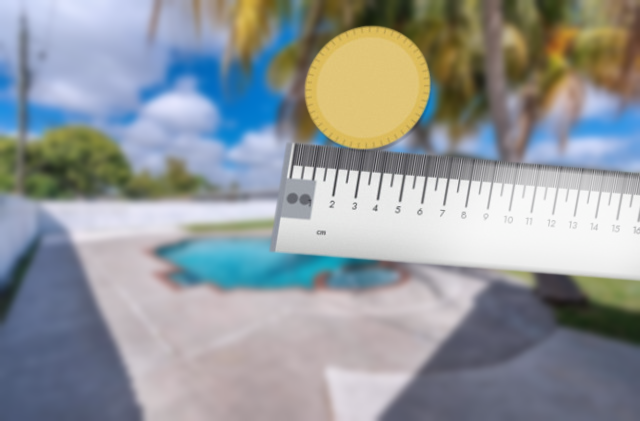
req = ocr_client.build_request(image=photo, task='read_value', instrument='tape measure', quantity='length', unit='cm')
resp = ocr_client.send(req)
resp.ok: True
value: 5.5 cm
